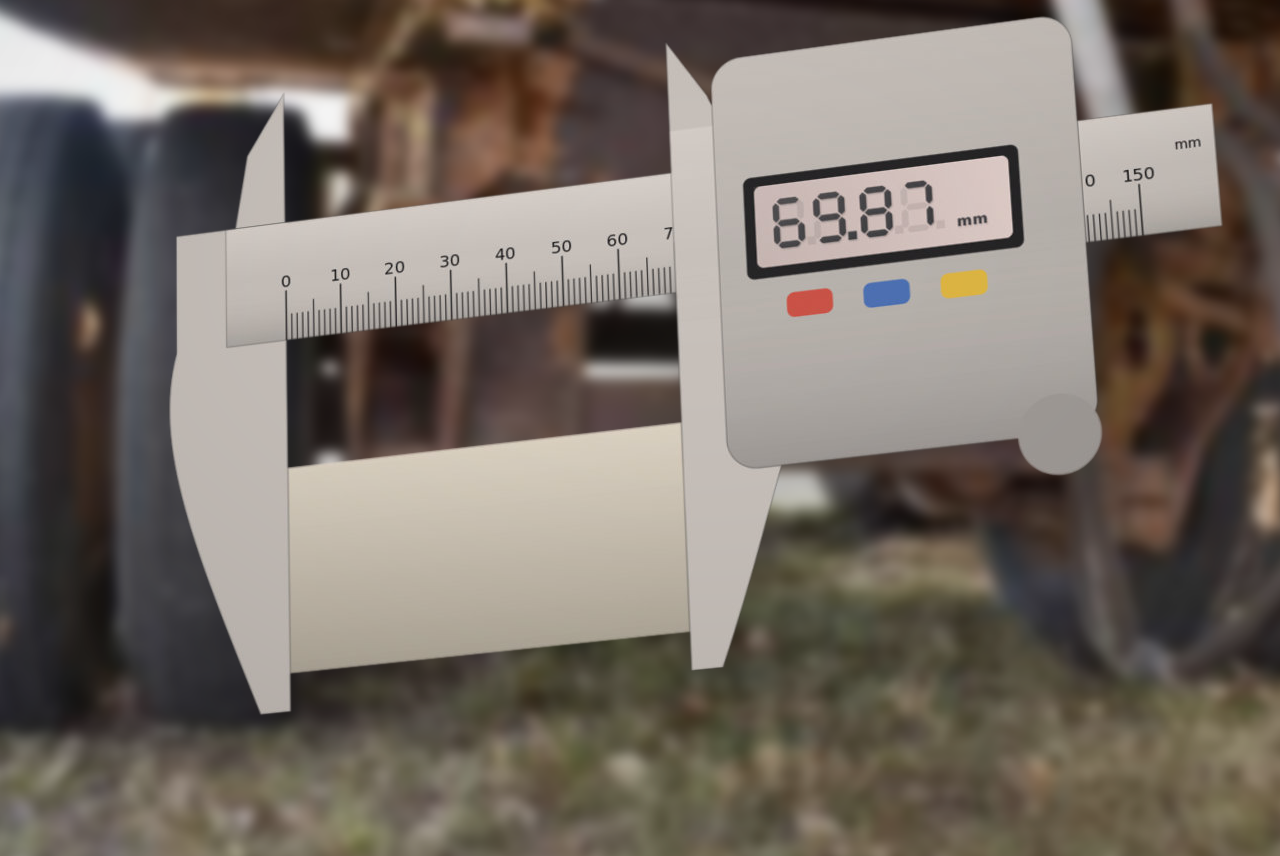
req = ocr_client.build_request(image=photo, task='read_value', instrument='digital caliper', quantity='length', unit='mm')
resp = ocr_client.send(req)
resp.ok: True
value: 69.87 mm
